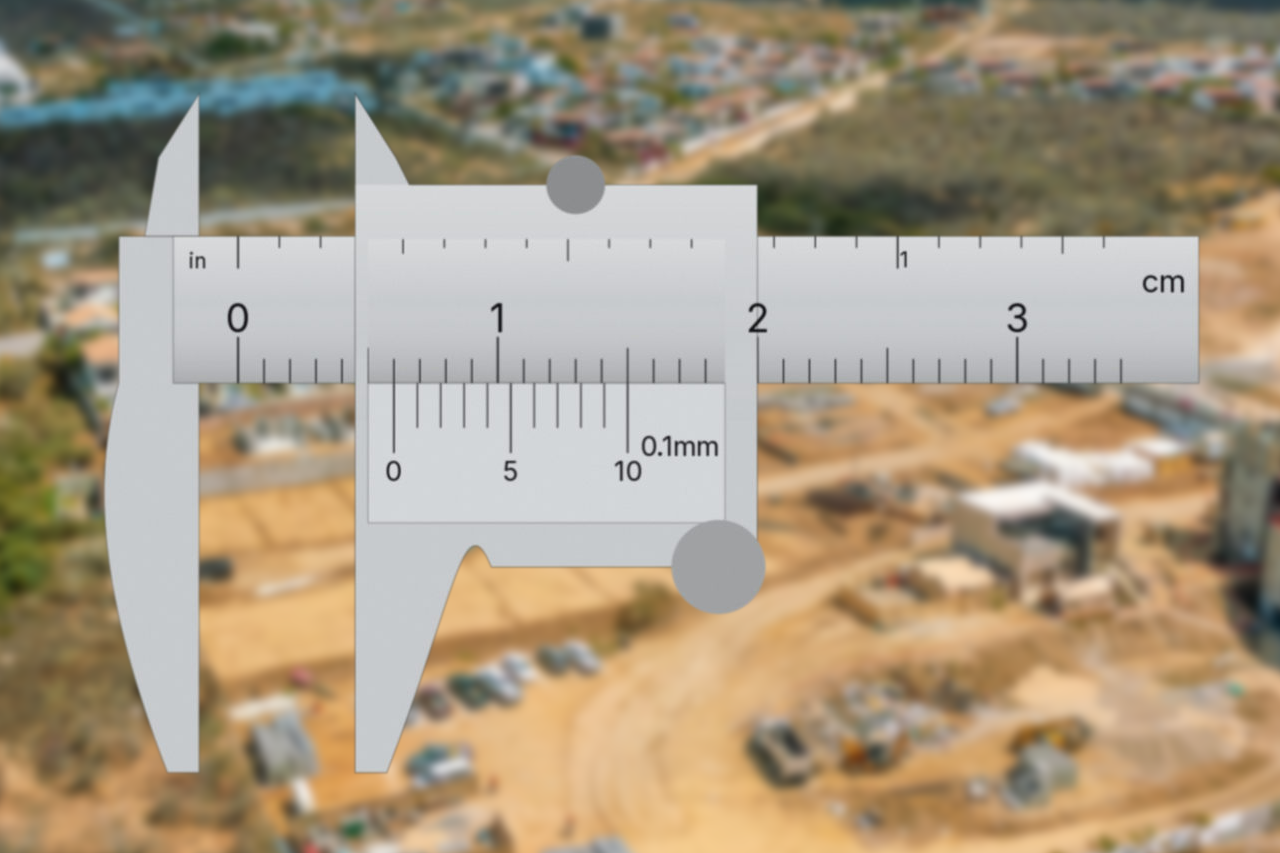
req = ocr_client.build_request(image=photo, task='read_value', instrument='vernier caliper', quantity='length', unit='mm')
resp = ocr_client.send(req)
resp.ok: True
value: 6.0 mm
